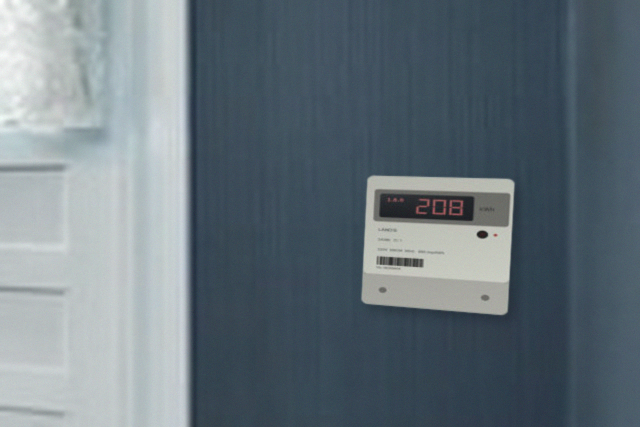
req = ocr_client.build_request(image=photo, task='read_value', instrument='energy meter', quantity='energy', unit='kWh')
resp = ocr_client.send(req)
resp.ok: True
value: 208 kWh
